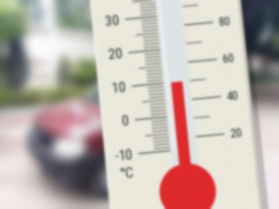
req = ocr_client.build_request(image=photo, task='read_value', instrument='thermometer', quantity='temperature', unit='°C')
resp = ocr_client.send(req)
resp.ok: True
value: 10 °C
